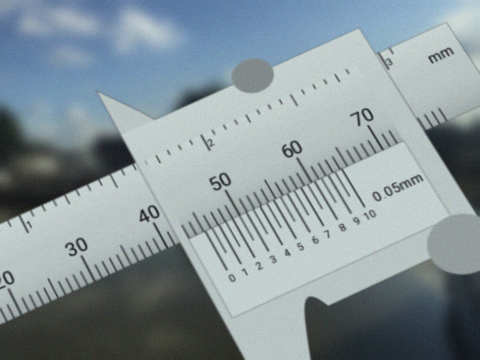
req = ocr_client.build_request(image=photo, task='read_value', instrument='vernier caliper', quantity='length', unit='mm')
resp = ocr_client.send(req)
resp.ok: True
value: 45.2 mm
